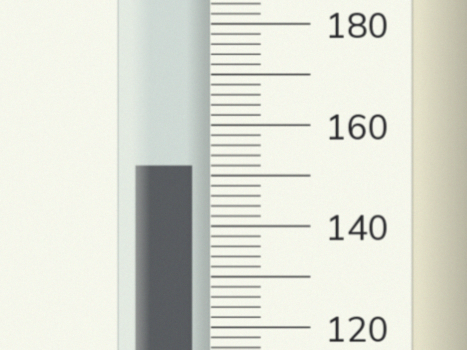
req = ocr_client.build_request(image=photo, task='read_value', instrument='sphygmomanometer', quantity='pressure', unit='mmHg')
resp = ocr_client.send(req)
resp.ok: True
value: 152 mmHg
